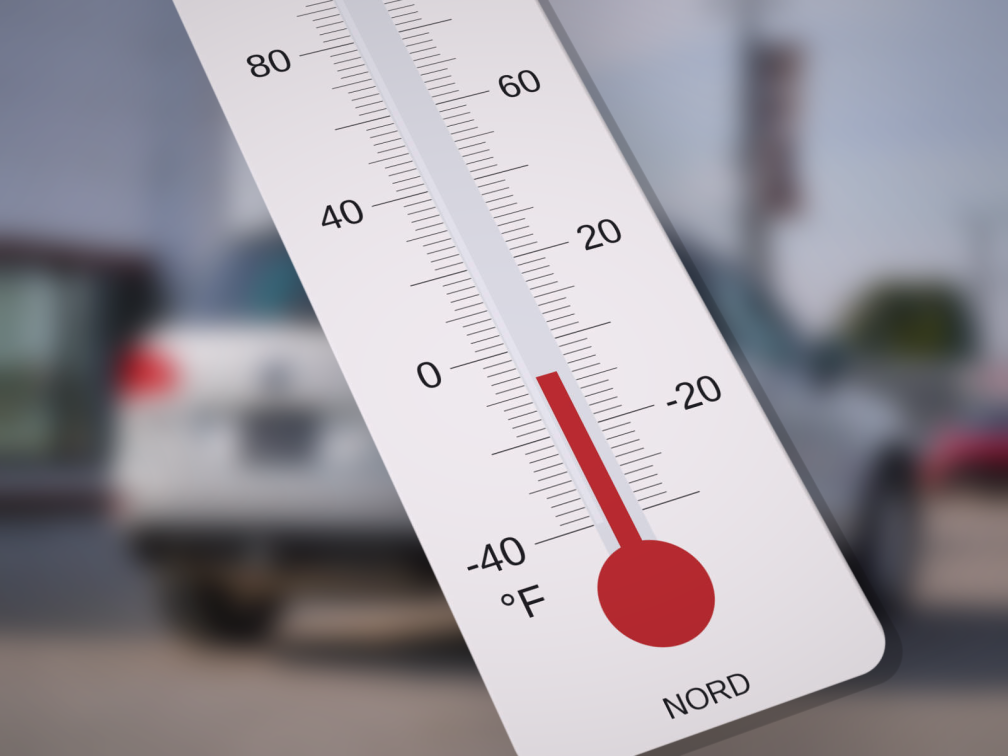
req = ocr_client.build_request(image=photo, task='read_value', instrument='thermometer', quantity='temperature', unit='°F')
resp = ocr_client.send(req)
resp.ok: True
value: -7 °F
